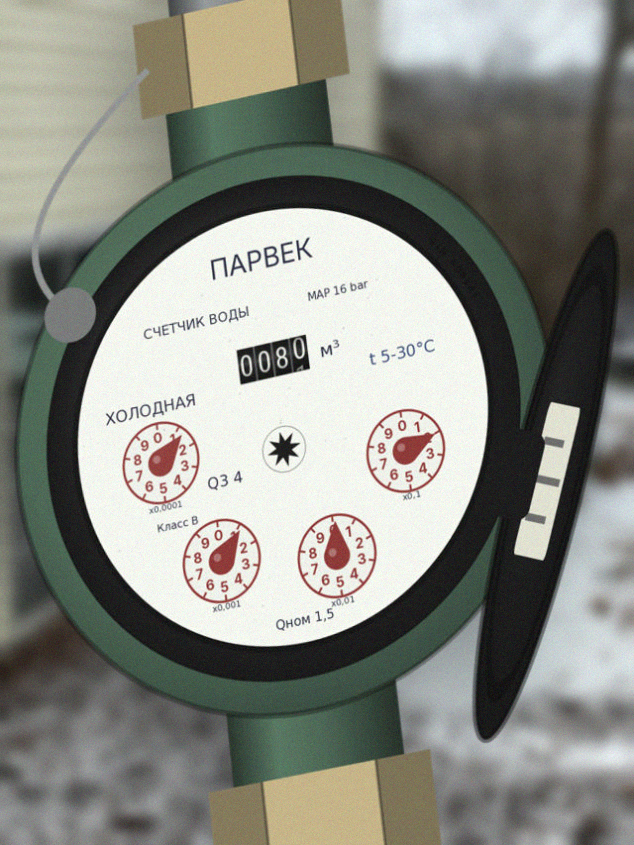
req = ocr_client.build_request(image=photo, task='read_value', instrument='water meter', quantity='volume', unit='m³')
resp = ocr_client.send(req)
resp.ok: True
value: 80.2011 m³
